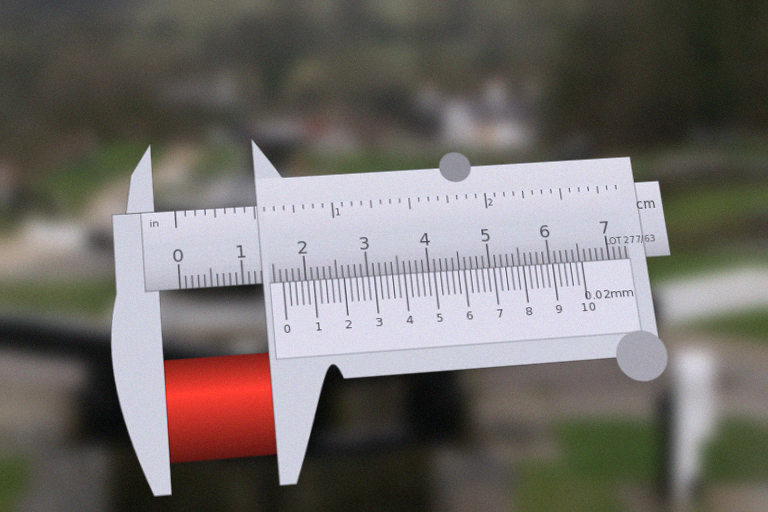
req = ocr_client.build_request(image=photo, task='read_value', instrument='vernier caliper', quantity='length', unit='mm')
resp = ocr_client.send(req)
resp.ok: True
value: 16.4 mm
